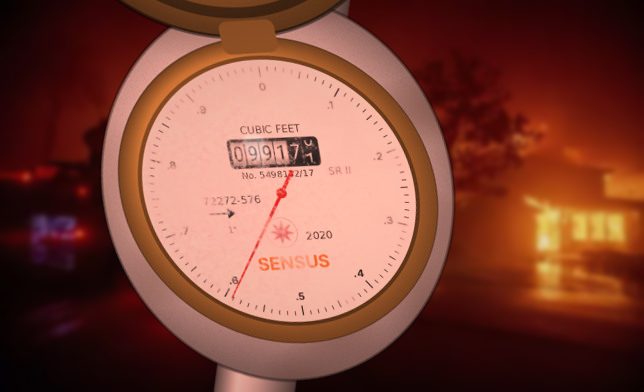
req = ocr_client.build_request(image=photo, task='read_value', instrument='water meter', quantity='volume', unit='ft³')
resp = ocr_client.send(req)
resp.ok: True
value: 99170.59 ft³
